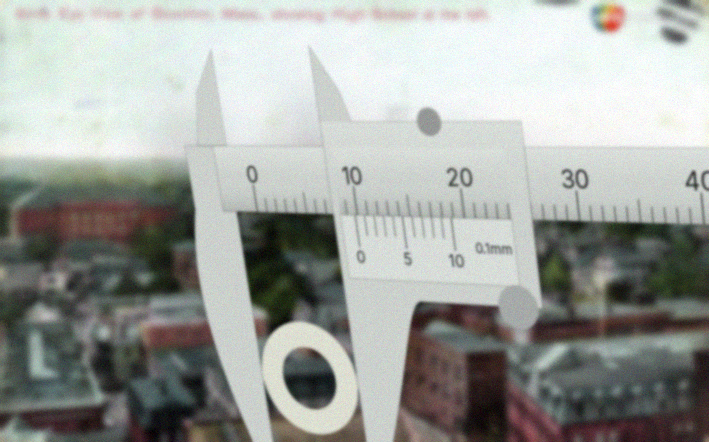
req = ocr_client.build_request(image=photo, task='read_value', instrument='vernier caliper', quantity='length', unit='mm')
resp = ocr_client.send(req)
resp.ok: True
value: 9.8 mm
